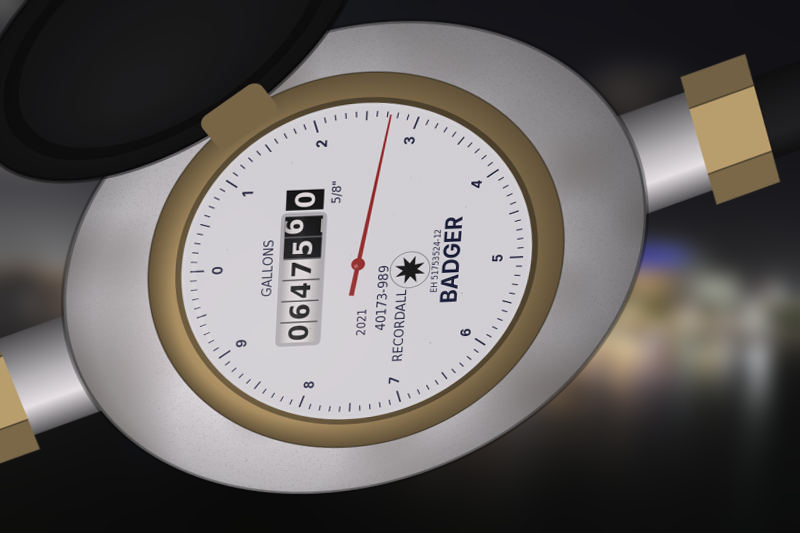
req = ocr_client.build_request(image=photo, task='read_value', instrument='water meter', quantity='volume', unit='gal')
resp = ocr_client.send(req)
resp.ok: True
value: 647562.7 gal
